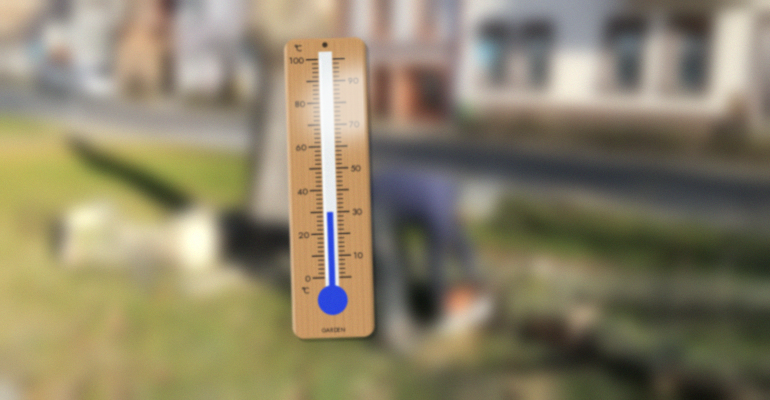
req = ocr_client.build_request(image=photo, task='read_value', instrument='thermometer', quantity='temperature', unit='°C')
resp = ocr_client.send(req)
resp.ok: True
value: 30 °C
